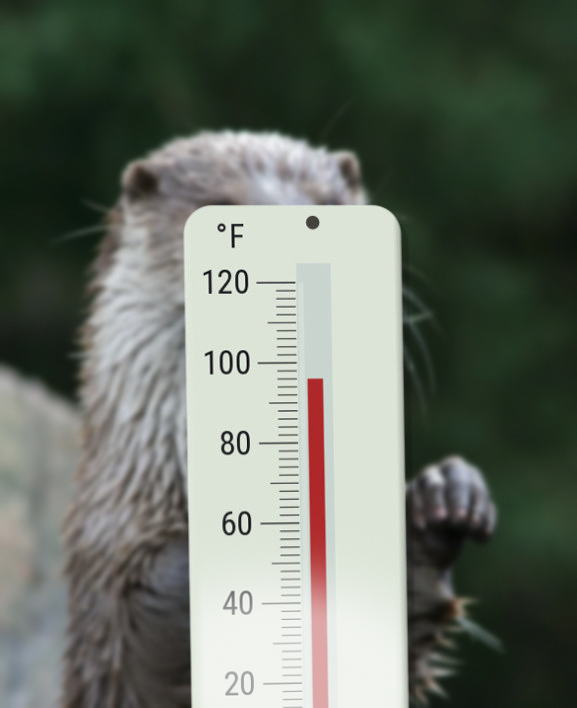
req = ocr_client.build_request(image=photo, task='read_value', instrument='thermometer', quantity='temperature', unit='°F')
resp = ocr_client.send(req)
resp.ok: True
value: 96 °F
